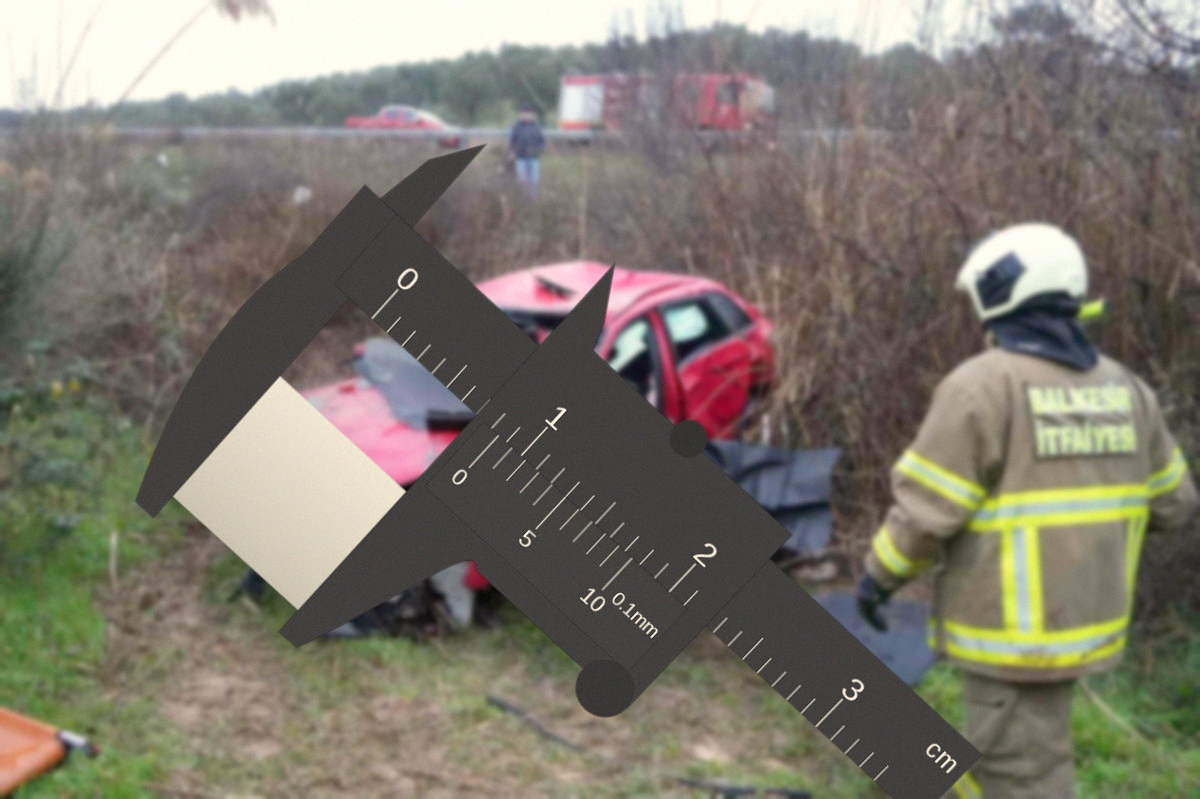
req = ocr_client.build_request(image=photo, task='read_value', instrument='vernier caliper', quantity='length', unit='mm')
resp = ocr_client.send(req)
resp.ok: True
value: 8.5 mm
